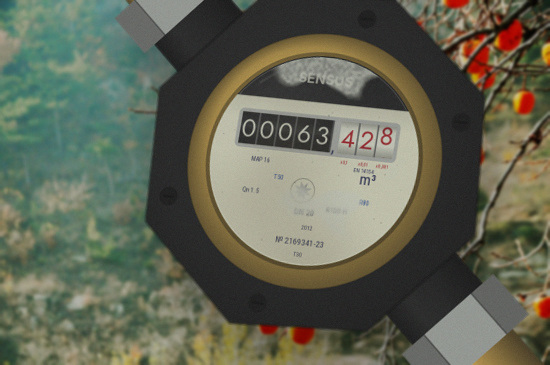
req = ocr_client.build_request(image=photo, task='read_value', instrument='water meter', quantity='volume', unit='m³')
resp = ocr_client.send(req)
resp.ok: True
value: 63.428 m³
